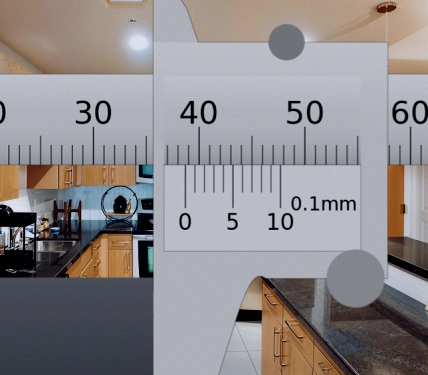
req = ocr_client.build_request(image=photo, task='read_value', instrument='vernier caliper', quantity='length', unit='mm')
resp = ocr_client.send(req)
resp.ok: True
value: 38.7 mm
